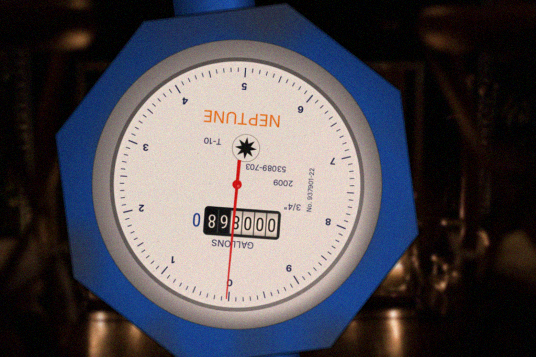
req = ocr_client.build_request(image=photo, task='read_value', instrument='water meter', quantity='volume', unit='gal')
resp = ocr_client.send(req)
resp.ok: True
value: 8680.0 gal
